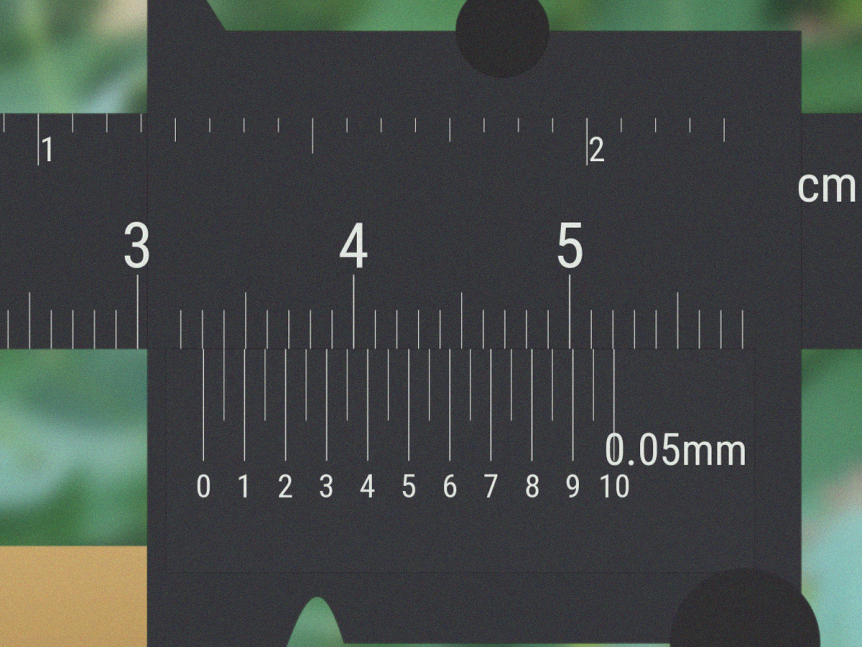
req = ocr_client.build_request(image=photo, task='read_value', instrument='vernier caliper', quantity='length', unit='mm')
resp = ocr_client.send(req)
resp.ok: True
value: 33.05 mm
